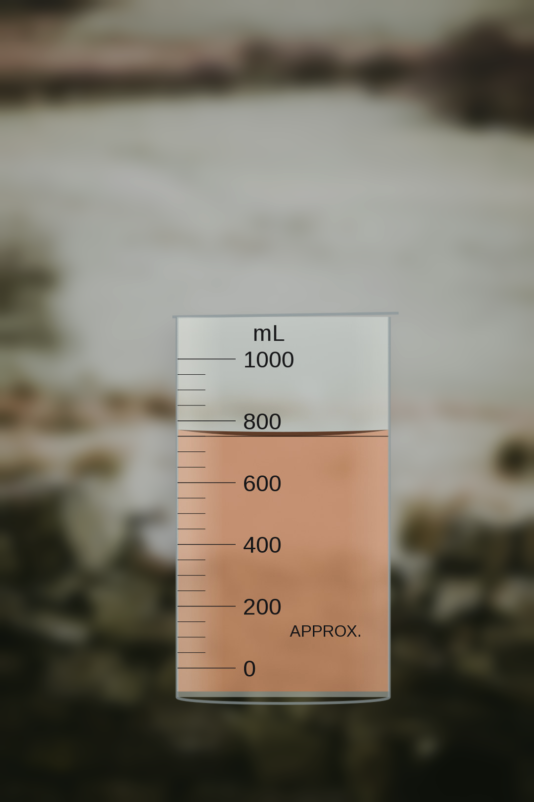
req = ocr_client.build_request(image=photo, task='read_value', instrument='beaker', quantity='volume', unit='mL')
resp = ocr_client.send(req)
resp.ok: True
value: 750 mL
